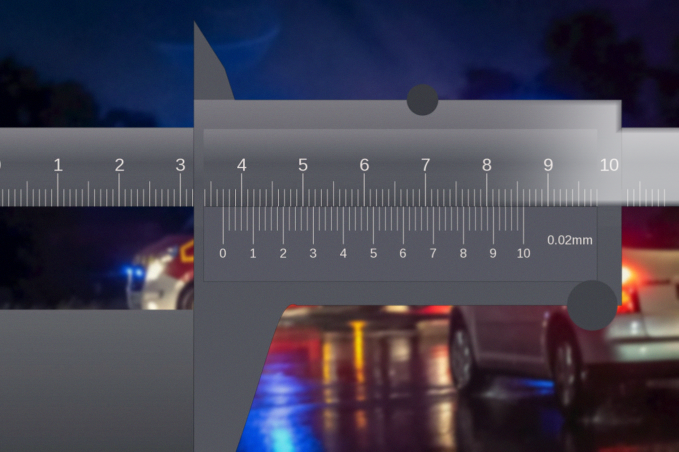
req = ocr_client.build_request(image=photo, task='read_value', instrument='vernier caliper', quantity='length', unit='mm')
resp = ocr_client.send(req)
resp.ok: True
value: 37.0 mm
